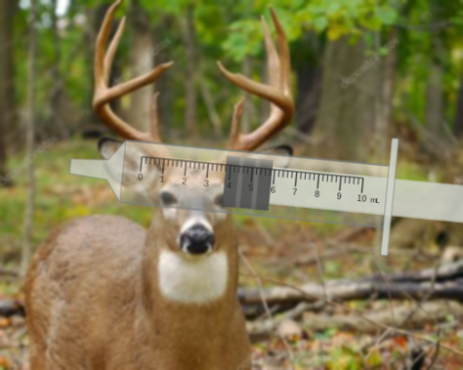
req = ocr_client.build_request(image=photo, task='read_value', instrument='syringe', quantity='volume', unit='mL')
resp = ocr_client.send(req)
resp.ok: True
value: 3.8 mL
